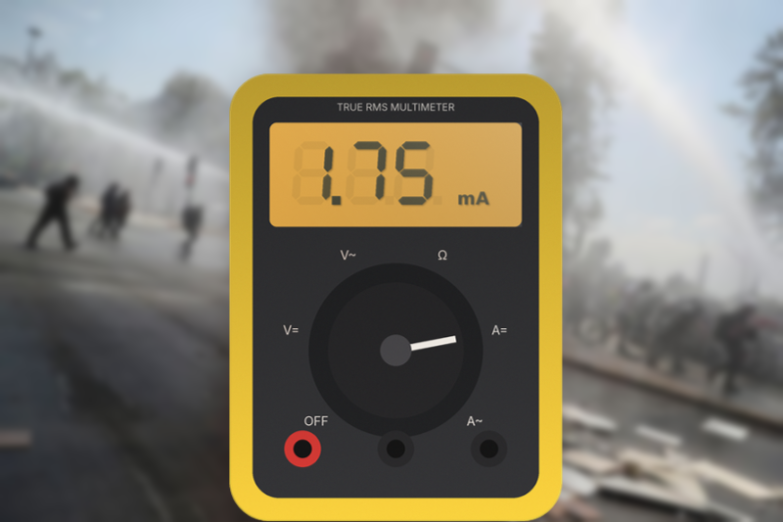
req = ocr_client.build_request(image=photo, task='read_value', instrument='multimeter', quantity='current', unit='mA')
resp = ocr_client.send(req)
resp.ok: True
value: 1.75 mA
